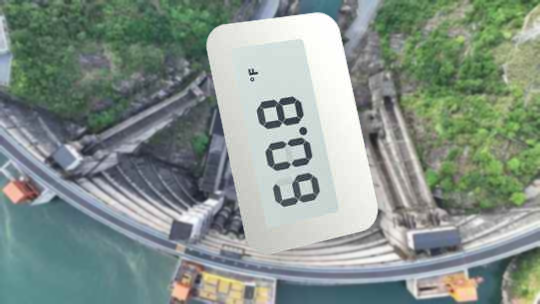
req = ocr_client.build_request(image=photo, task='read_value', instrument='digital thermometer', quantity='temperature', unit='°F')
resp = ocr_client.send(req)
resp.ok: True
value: 60.8 °F
